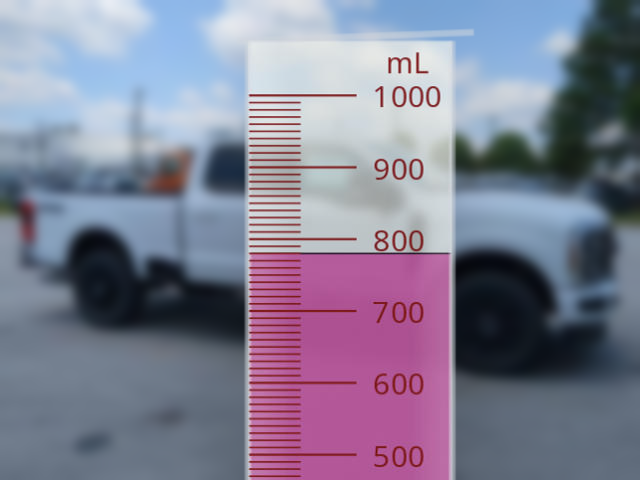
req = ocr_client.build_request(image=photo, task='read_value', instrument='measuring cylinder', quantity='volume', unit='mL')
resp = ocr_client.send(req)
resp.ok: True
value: 780 mL
